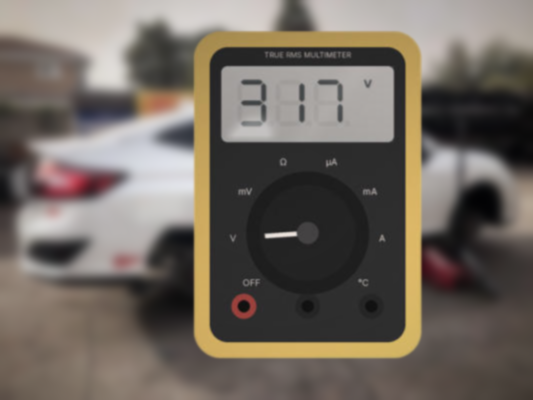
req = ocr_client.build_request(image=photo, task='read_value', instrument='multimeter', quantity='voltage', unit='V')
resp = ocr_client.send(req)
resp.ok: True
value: 317 V
